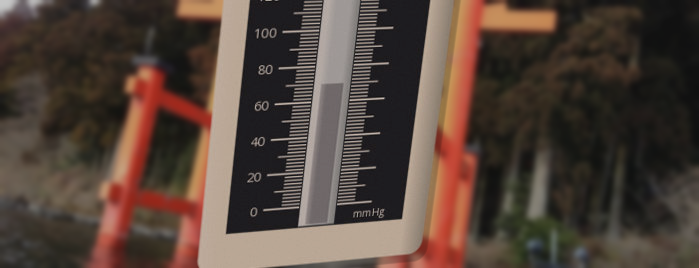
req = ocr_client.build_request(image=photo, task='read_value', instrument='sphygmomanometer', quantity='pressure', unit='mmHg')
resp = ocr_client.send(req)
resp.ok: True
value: 70 mmHg
